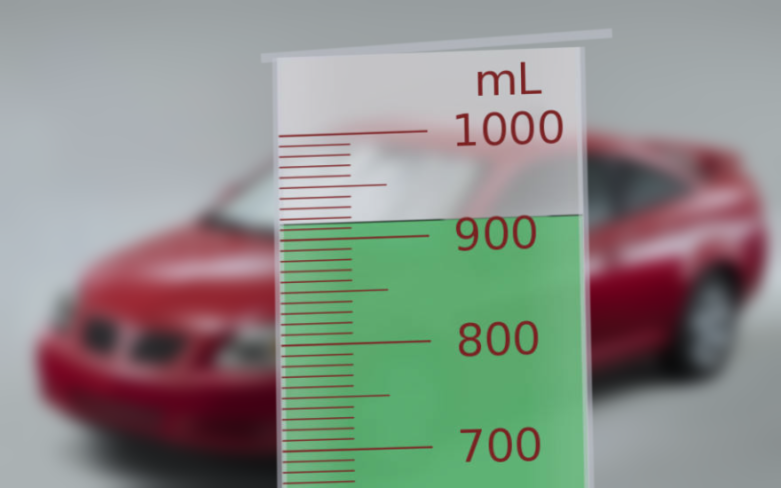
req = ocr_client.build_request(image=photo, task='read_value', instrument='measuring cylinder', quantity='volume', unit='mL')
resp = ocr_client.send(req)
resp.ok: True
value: 915 mL
